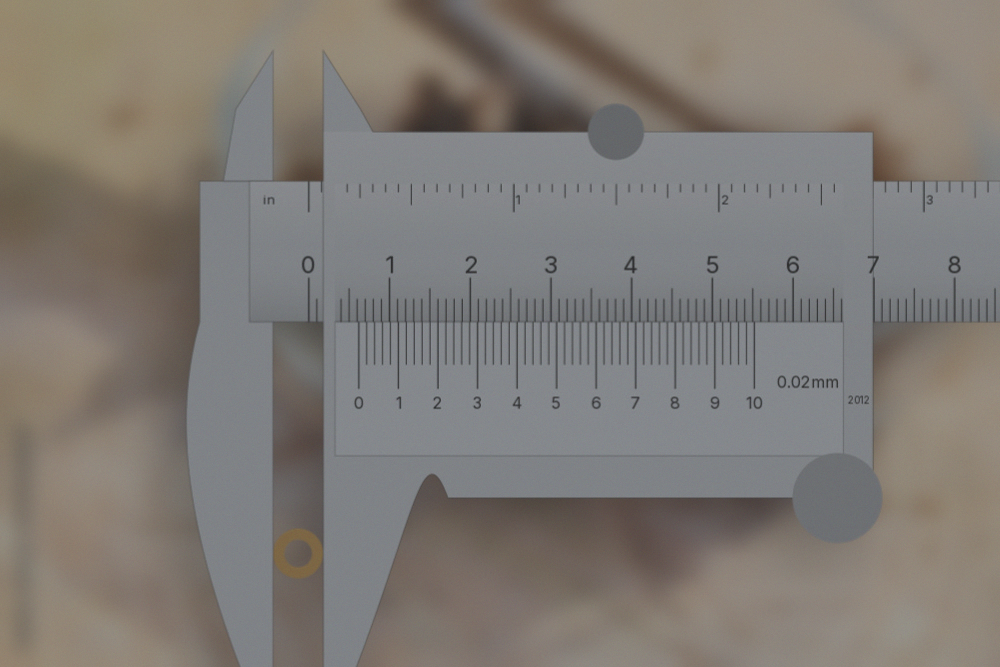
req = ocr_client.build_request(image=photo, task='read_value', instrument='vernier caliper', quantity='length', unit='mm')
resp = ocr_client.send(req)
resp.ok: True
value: 6.2 mm
